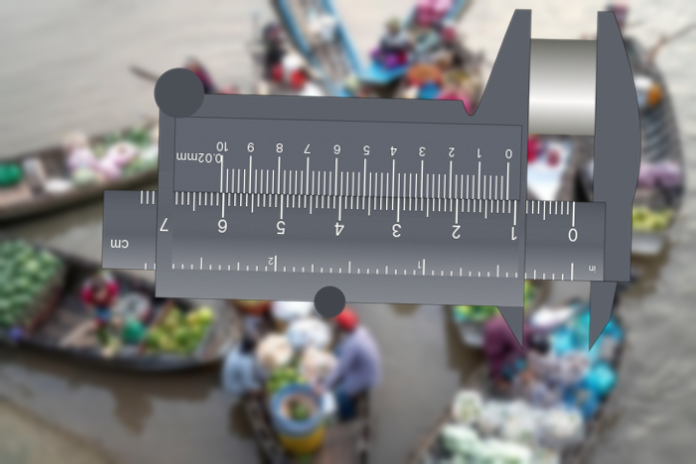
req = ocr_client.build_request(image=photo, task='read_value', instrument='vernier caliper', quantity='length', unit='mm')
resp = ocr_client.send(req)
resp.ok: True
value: 11.4 mm
